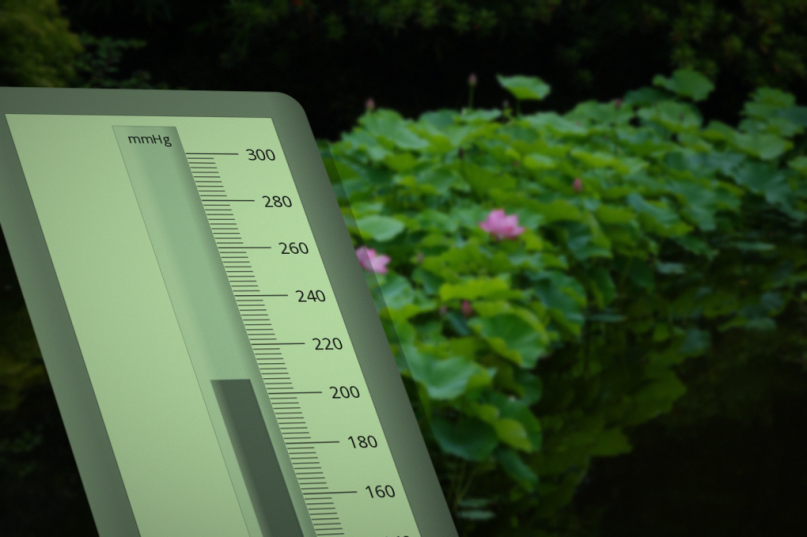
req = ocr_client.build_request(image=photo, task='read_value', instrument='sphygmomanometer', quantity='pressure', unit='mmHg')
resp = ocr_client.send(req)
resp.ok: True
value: 206 mmHg
